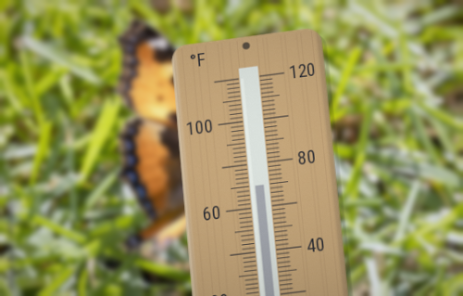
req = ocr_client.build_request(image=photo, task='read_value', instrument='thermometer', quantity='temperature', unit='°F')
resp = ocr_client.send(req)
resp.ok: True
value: 70 °F
